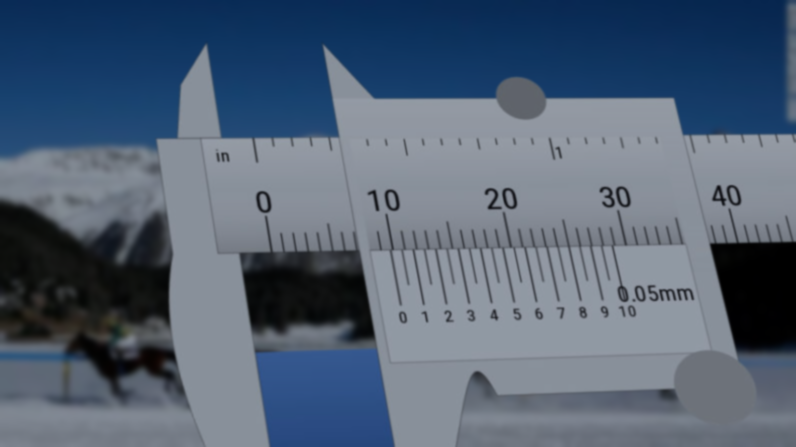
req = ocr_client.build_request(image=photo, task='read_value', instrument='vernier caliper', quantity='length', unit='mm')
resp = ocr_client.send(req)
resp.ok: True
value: 9.8 mm
